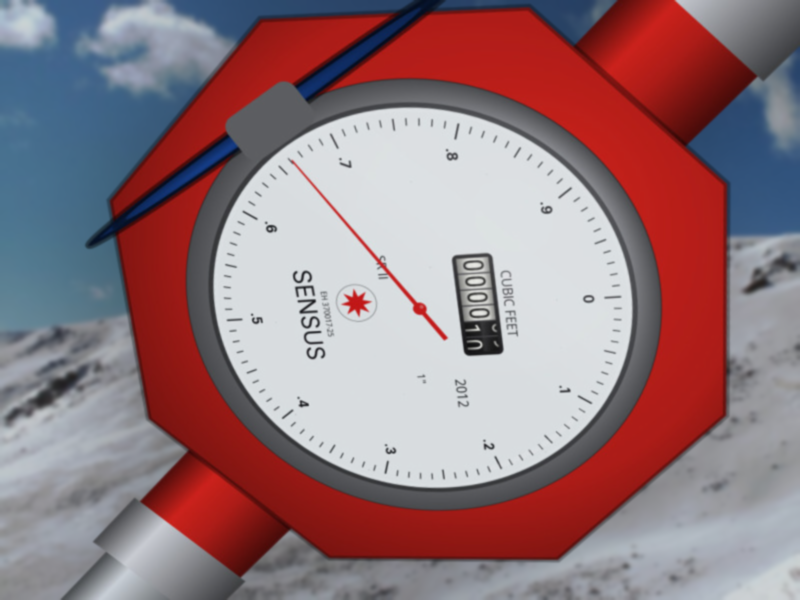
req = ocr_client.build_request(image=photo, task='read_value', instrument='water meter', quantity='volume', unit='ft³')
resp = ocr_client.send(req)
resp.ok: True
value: 9.66 ft³
